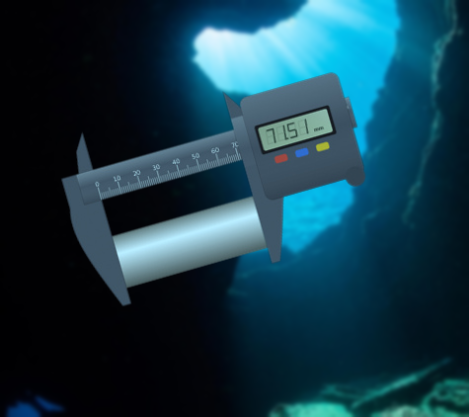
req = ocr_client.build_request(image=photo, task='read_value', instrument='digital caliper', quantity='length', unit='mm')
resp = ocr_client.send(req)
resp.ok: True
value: 71.51 mm
